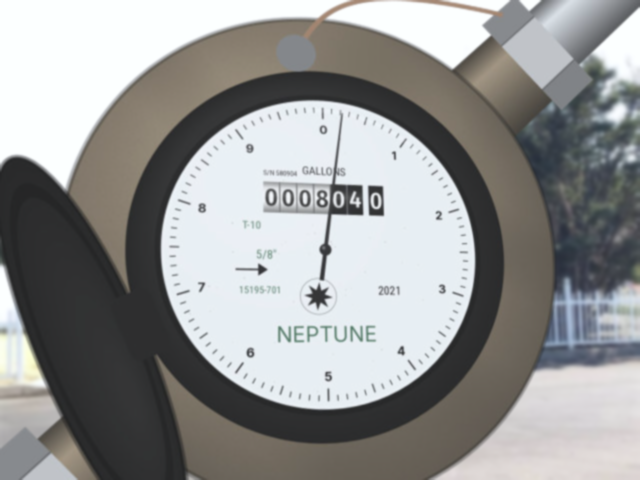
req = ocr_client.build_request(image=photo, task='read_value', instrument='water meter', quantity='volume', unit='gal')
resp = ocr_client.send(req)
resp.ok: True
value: 8040.2 gal
